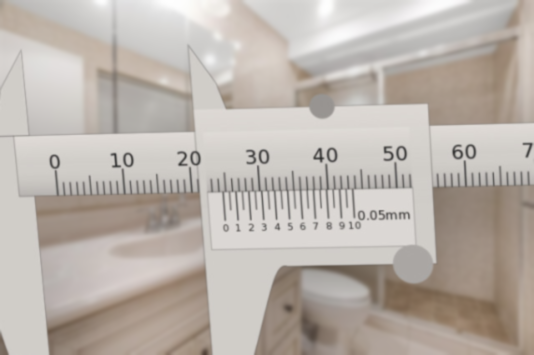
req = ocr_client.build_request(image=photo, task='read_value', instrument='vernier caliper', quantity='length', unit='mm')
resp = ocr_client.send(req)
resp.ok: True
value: 24.6 mm
